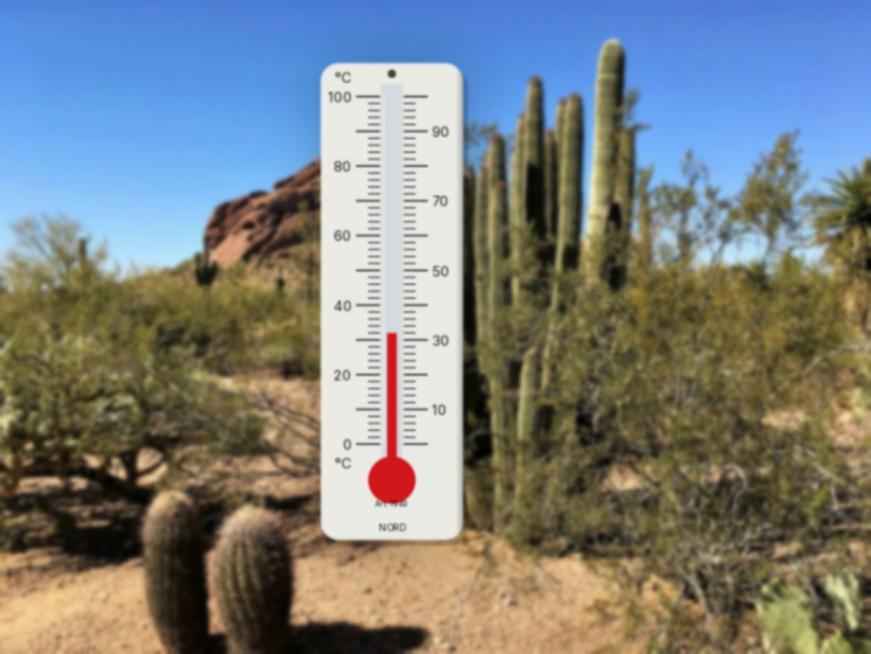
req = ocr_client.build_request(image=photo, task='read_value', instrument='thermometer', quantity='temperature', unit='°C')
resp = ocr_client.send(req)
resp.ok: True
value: 32 °C
